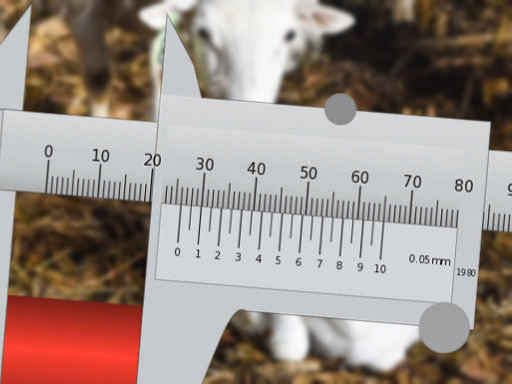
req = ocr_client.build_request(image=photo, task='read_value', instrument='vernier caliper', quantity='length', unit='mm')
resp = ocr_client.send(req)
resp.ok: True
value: 26.0 mm
